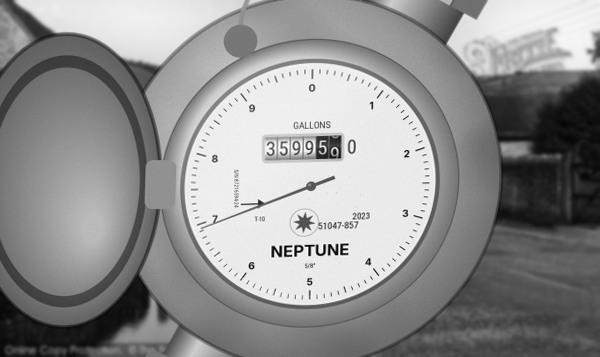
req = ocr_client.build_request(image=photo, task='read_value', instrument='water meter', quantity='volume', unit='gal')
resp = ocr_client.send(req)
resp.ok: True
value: 3599586.9 gal
